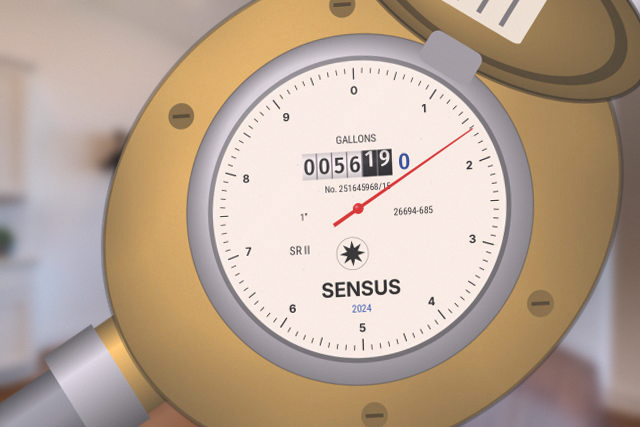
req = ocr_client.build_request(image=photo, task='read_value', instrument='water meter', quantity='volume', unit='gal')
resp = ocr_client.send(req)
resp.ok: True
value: 56191.6 gal
